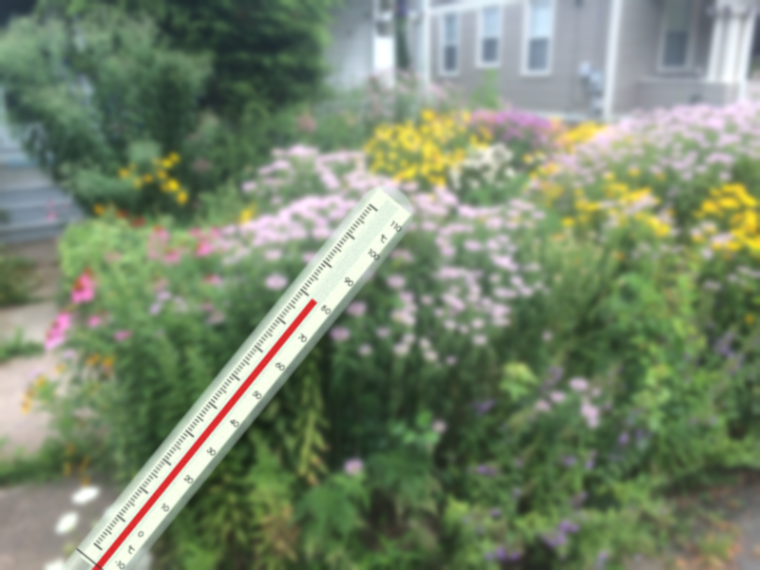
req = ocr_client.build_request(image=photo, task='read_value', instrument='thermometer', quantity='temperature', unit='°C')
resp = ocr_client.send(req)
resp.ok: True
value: 80 °C
